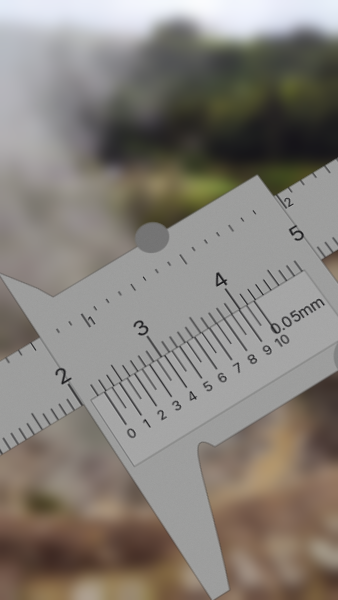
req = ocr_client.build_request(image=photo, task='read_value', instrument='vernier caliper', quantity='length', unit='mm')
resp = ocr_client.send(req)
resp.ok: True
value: 22.8 mm
